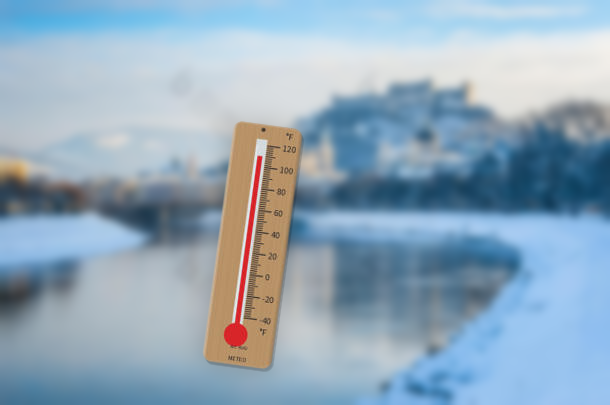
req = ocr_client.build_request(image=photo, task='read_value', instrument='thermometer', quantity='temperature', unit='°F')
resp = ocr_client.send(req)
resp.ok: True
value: 110 °F
